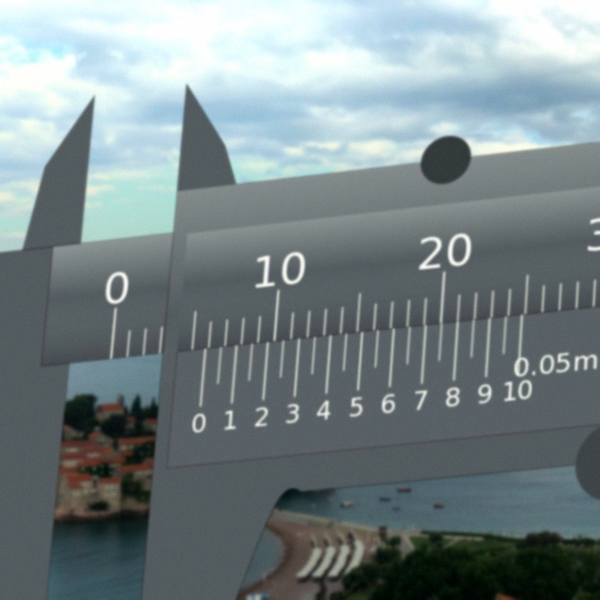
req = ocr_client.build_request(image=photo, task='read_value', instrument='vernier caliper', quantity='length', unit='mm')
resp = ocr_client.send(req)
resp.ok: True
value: 5.8 mm
